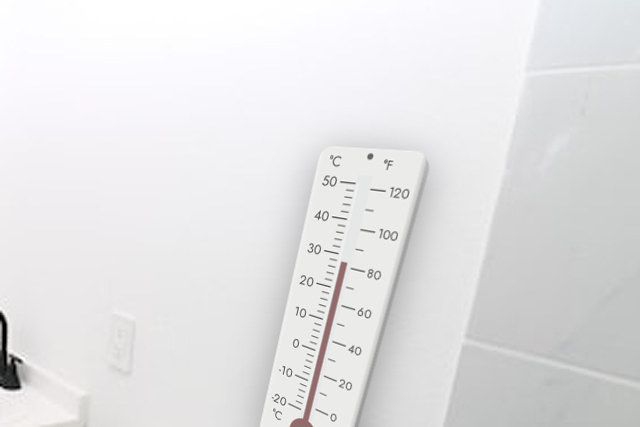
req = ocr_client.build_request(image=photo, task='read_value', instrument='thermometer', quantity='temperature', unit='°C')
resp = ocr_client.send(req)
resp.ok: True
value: 28 °C
